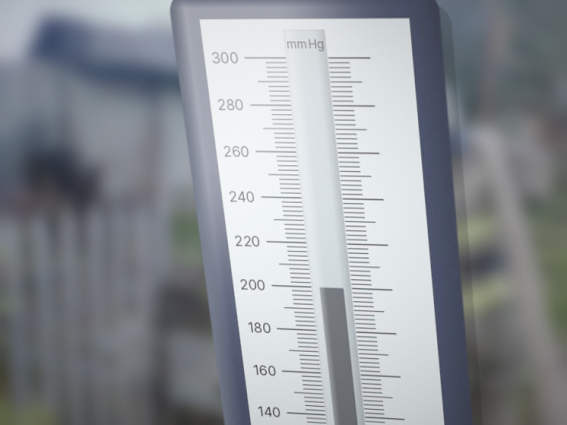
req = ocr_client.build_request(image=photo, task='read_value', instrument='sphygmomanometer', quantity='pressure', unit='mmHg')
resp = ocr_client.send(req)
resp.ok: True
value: 200 mmHg
